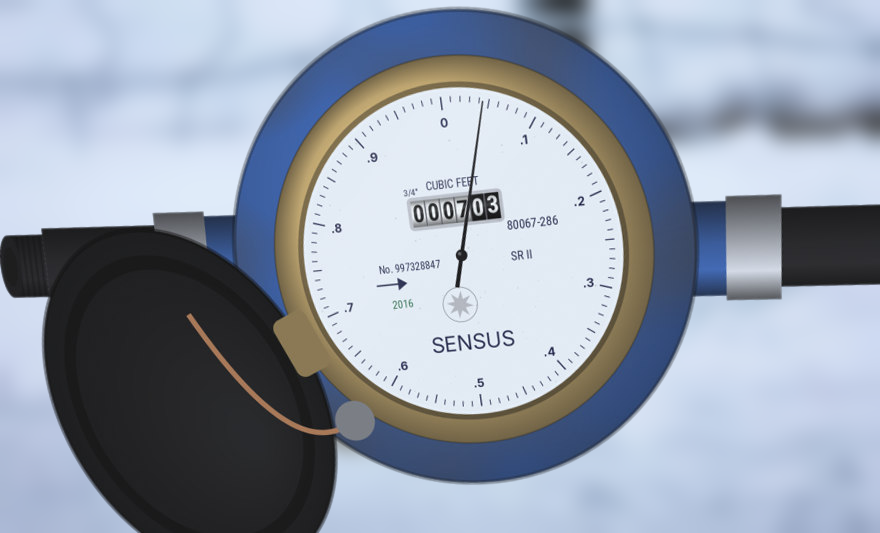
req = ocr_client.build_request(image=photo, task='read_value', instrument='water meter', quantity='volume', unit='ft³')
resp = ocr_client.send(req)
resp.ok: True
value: 703.04 ft³
